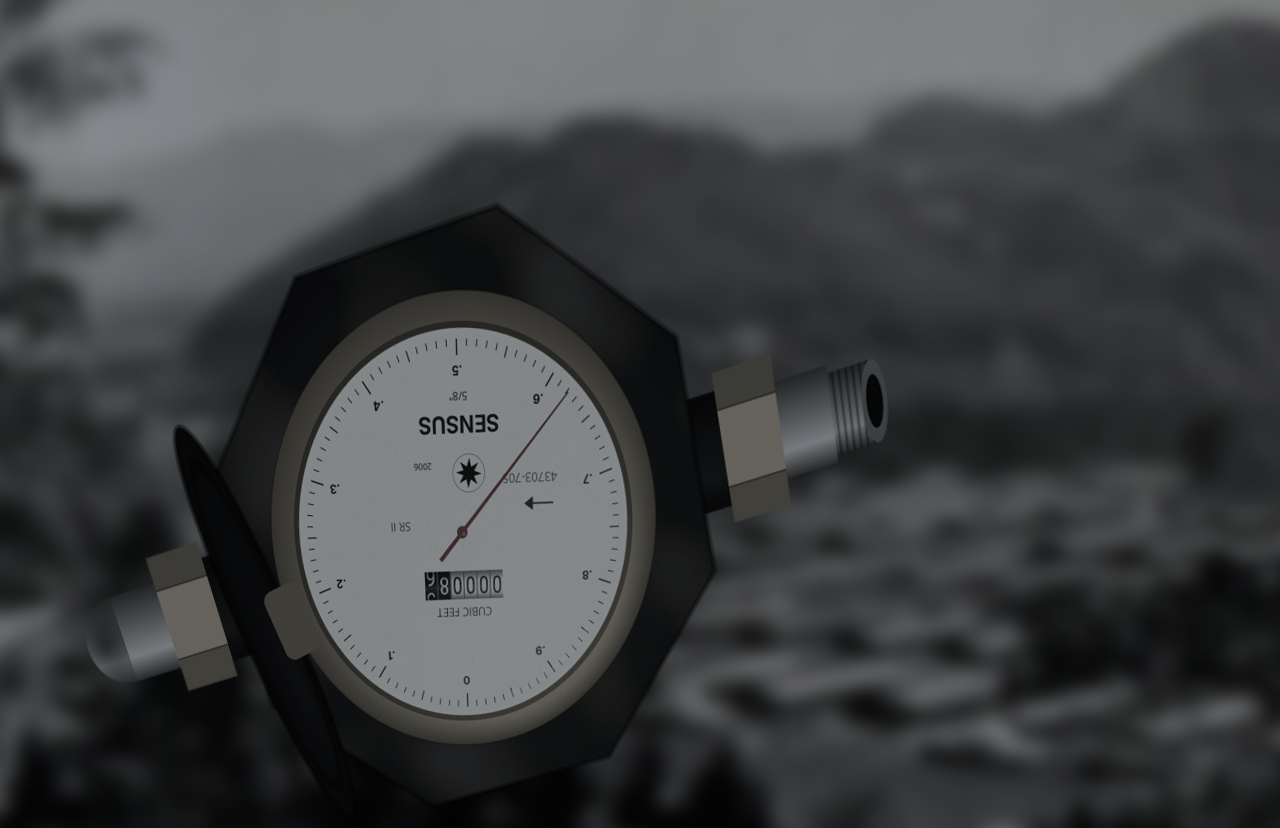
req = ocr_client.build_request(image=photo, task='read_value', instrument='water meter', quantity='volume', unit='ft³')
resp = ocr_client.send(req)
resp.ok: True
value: 85.62 ft³
